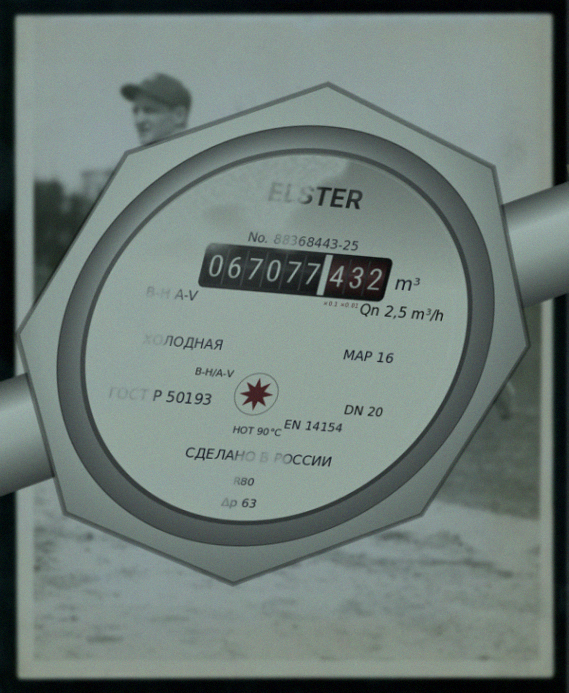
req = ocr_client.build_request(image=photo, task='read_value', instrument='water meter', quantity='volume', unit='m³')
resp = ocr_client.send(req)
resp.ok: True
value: 67077.432 m³
